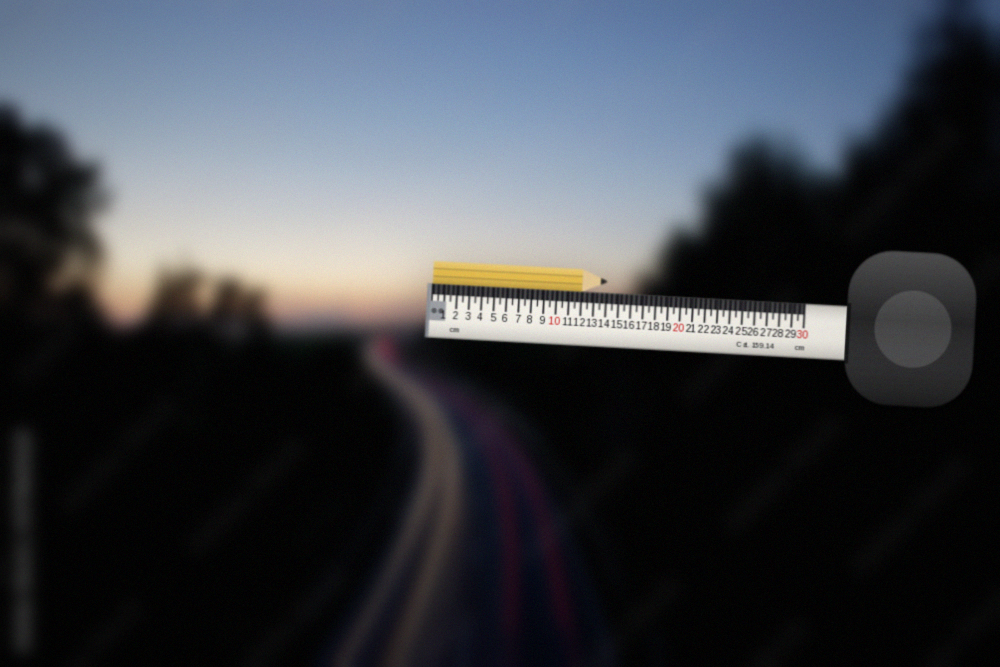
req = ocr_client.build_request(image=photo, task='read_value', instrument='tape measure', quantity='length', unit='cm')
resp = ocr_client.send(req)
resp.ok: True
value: 14 cm
